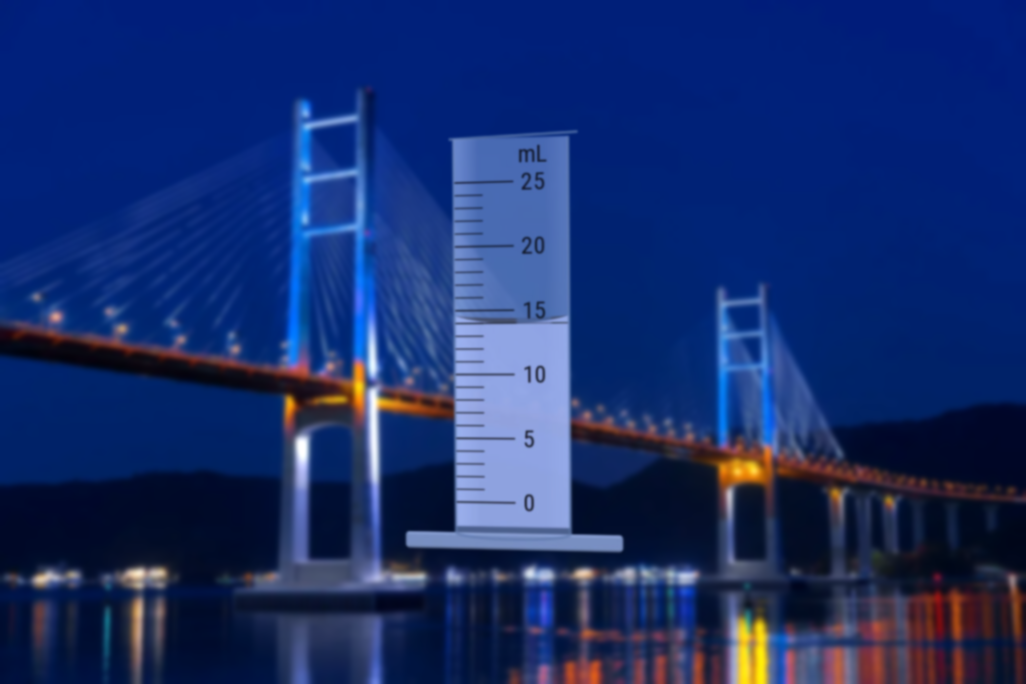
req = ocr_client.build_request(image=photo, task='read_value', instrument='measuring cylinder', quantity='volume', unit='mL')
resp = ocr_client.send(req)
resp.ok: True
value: 14 mL
